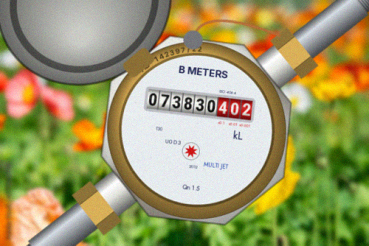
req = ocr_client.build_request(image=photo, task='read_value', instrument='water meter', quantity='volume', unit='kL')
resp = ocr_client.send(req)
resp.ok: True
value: 73830.402 kL
